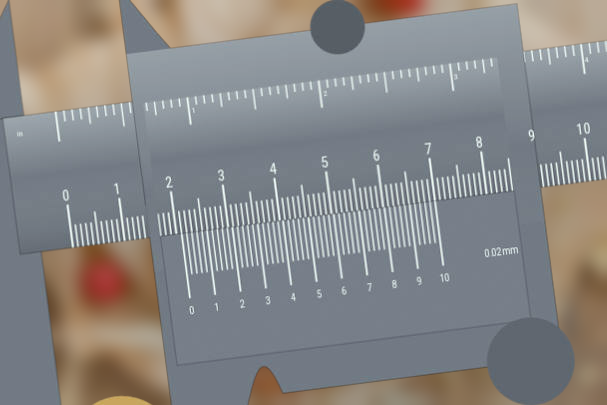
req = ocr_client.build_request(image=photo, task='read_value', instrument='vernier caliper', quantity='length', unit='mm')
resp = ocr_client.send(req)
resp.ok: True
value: 21.0 mm
